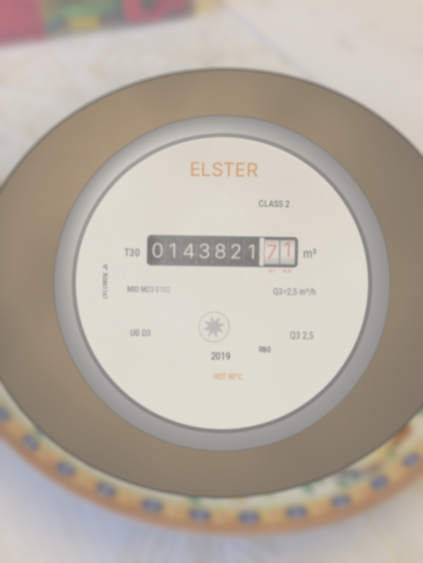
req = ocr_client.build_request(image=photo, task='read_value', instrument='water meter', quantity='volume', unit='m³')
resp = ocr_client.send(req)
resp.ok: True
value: 143821.71 m³
